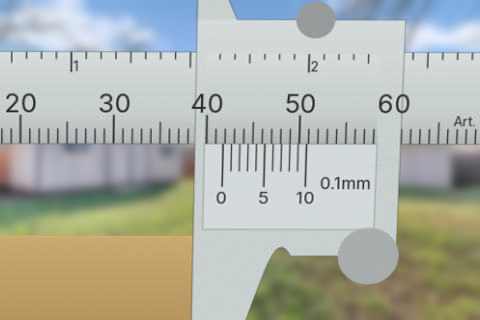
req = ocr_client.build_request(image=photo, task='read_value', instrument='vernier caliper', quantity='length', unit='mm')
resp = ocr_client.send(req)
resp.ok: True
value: 41.8 mm
